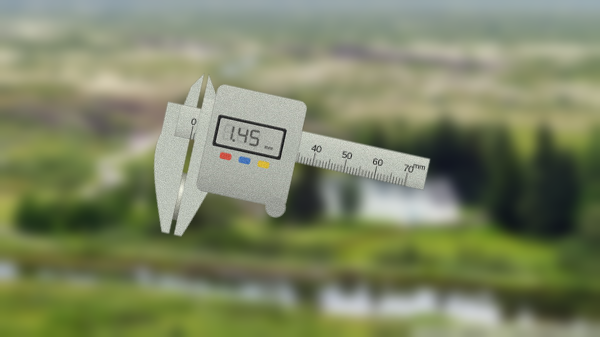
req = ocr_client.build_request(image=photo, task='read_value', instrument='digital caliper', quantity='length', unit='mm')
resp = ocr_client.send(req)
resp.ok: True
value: 1.45 mm
